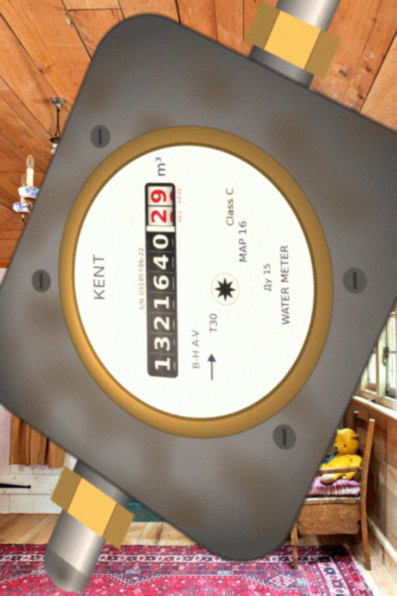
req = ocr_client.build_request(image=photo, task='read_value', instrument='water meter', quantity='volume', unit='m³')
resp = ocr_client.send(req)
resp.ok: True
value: 1321640.29 m³
